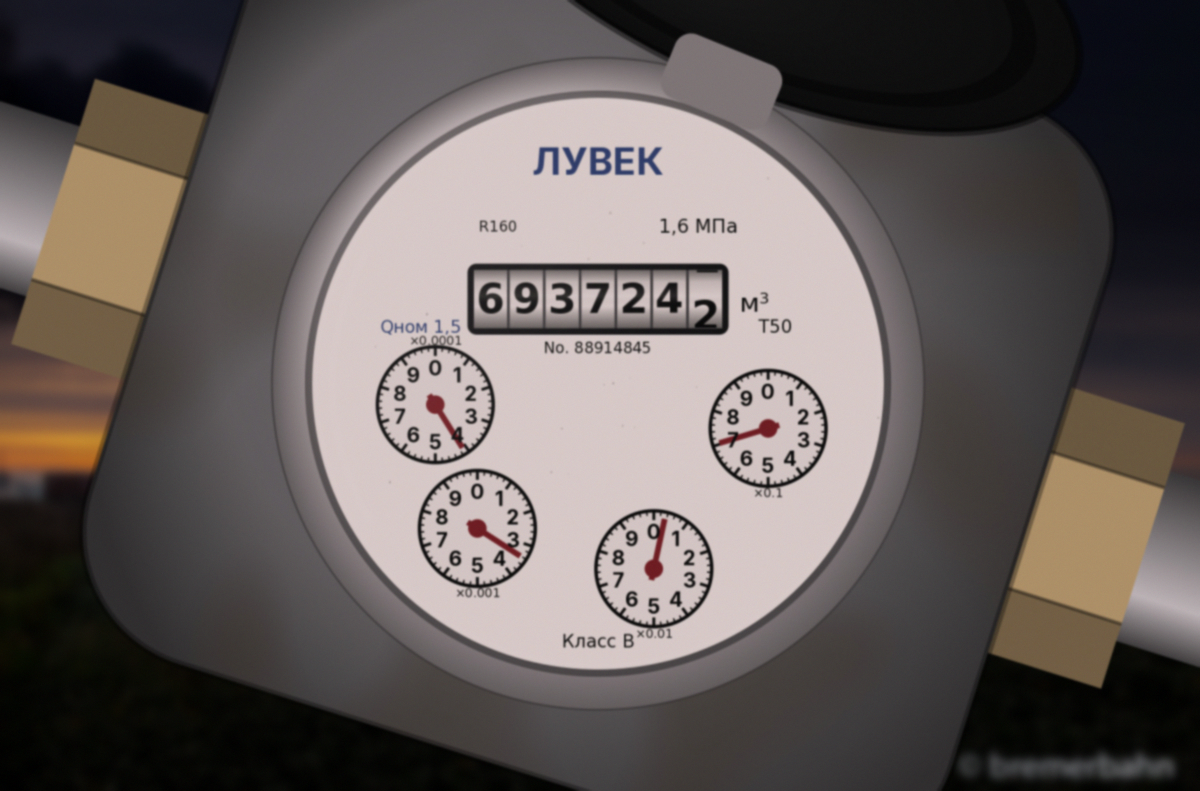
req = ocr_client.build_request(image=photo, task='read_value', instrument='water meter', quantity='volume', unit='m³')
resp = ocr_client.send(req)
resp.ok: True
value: 6937241.7034 m³
